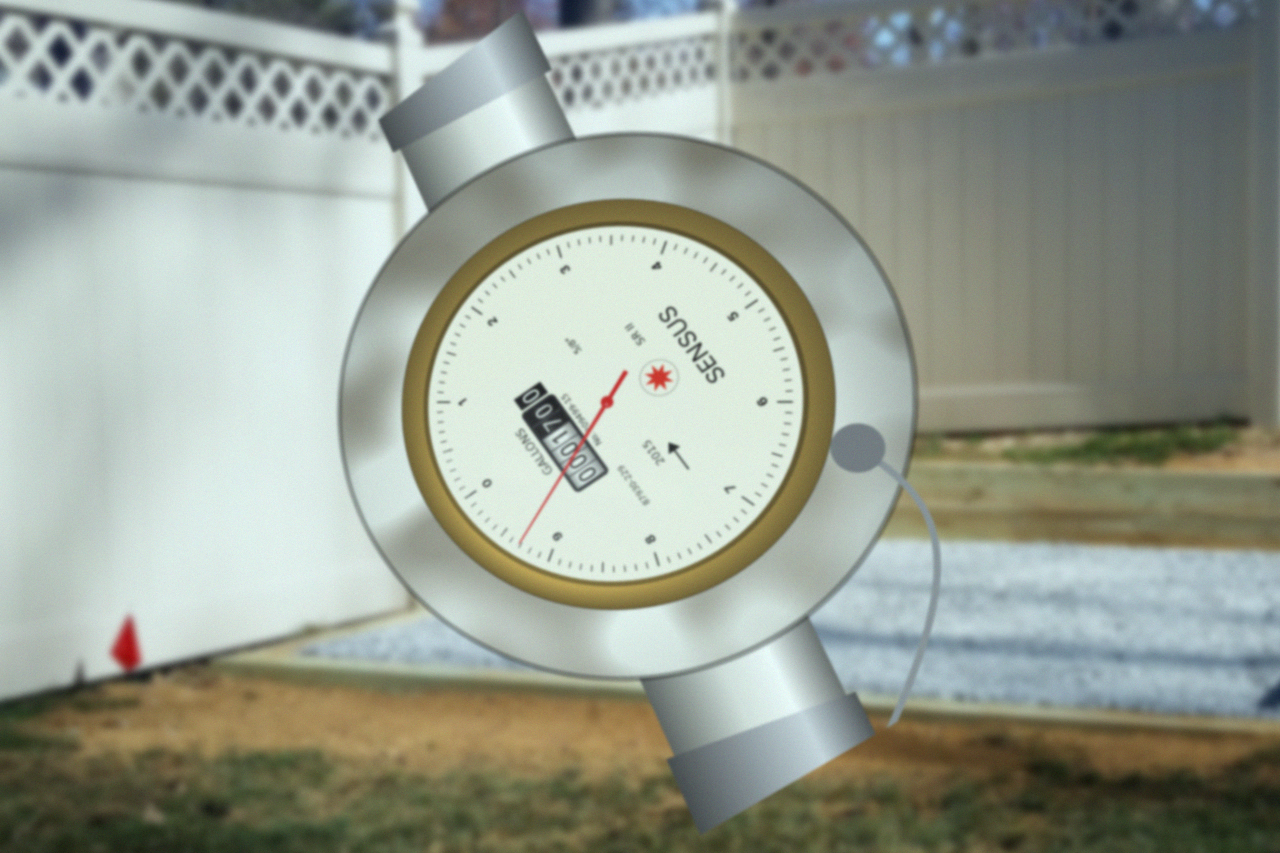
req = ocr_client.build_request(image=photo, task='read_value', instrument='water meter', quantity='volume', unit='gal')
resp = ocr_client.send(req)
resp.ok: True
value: 1699.3 gal
